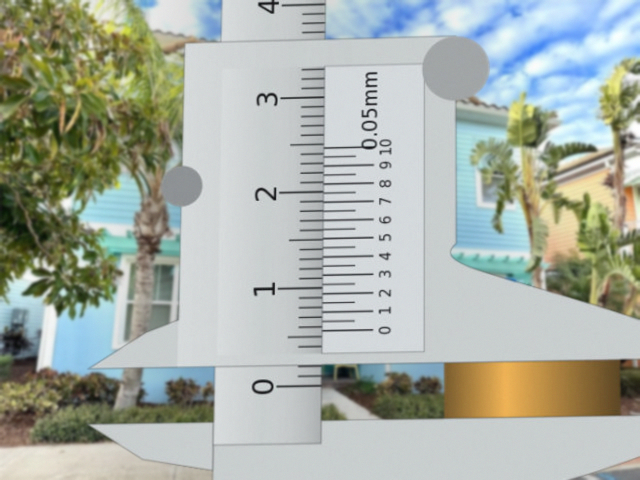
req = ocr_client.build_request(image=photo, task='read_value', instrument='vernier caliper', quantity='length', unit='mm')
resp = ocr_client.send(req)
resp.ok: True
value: 5.6 mm
